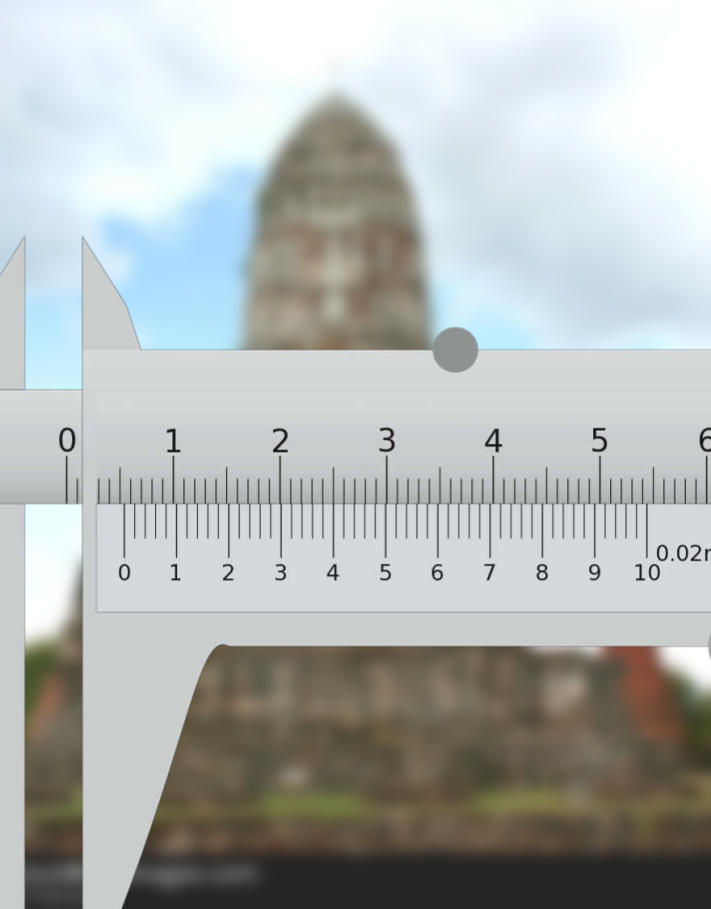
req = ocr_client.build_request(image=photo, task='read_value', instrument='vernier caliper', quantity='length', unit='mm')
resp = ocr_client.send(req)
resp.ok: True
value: 5.4 mm
